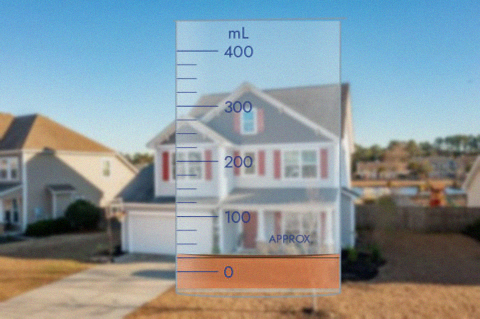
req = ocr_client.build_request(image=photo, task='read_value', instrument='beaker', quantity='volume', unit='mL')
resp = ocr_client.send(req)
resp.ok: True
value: 25 mL
